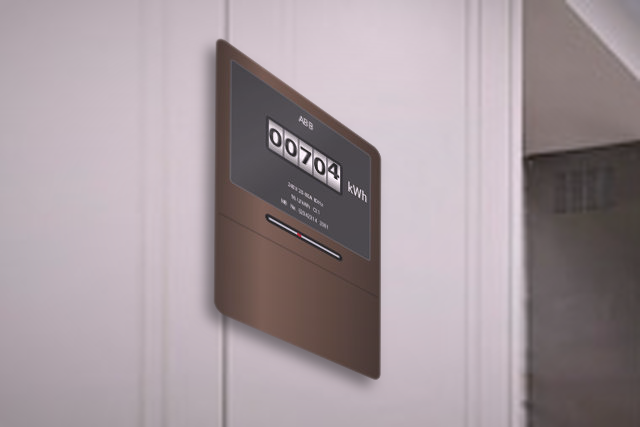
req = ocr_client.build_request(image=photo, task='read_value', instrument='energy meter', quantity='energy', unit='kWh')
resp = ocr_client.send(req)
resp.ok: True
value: 704 kWh
